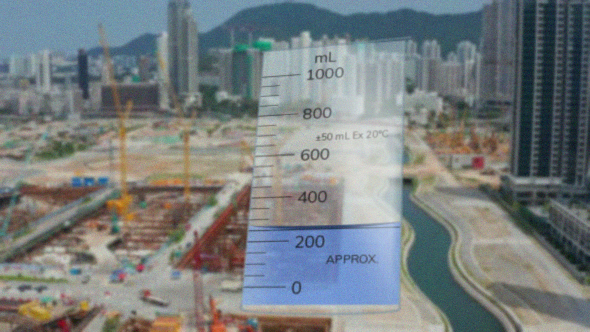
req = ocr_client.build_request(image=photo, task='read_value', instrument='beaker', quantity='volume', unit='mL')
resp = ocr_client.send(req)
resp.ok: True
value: 250 mL
